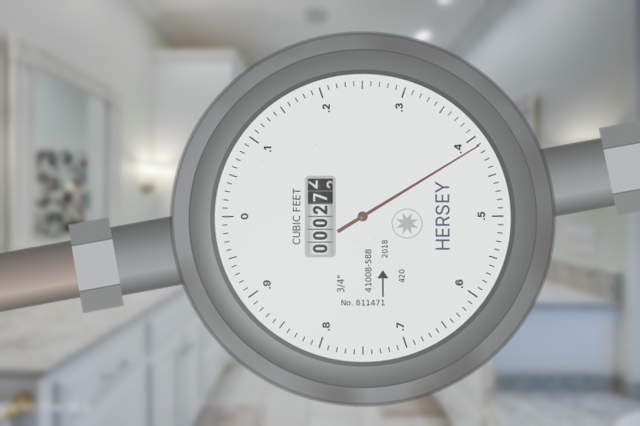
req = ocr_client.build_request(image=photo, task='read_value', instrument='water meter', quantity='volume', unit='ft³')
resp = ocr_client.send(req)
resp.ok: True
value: 272.41 ft³
